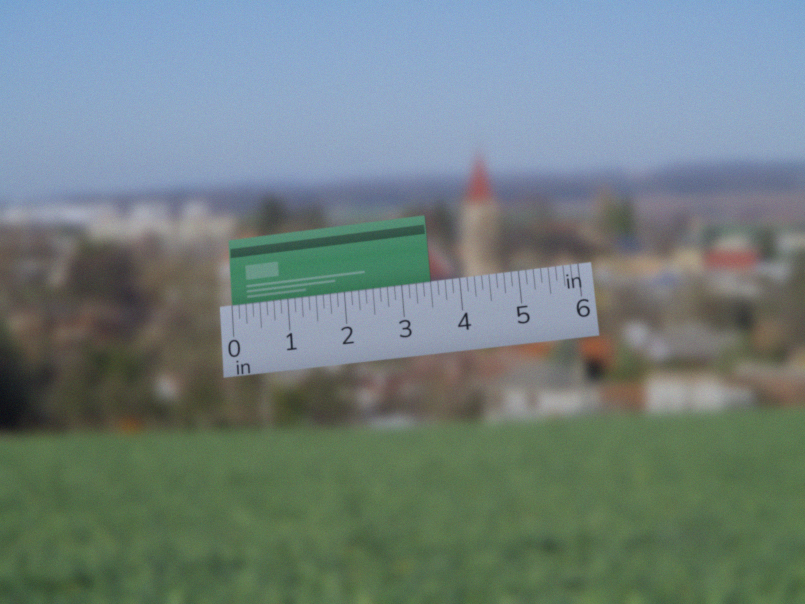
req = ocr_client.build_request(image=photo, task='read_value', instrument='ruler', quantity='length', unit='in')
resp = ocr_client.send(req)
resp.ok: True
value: 3.5 in
